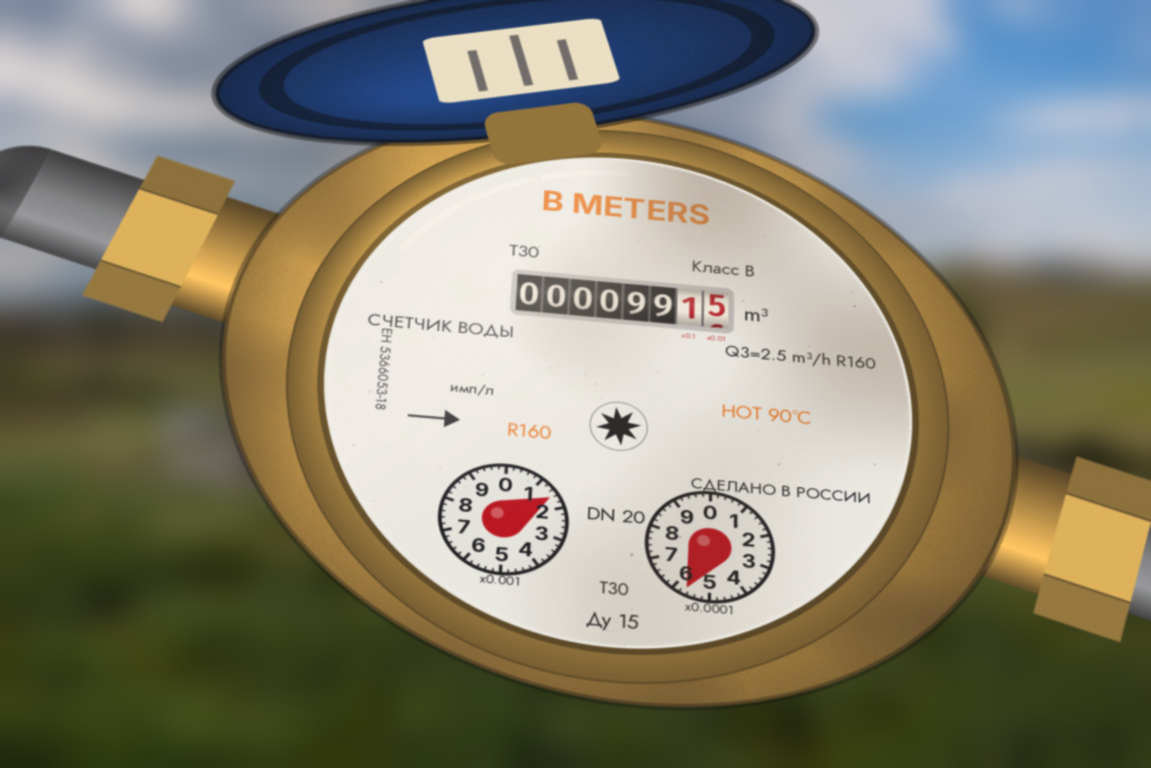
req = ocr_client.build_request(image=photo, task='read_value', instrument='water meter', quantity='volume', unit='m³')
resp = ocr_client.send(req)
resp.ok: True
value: 99.1515 m³
